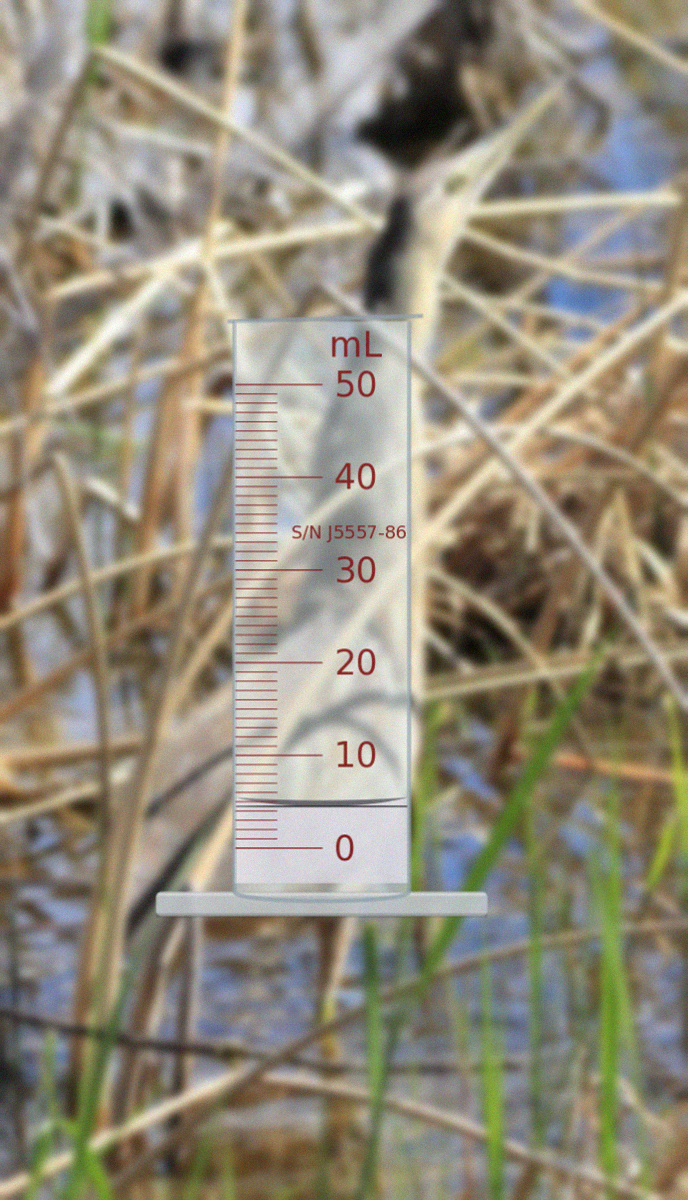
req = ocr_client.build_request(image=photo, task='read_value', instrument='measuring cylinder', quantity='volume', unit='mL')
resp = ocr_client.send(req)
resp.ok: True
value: 4.5 mL
